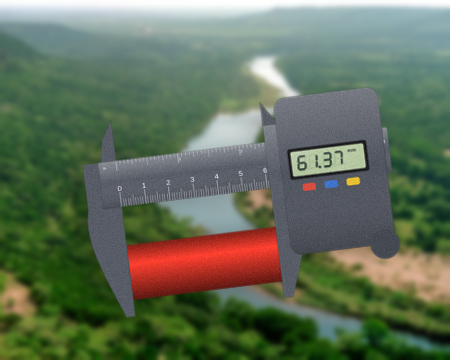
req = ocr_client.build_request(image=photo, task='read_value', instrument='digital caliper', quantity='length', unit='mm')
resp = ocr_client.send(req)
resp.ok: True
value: 61.37 mm
